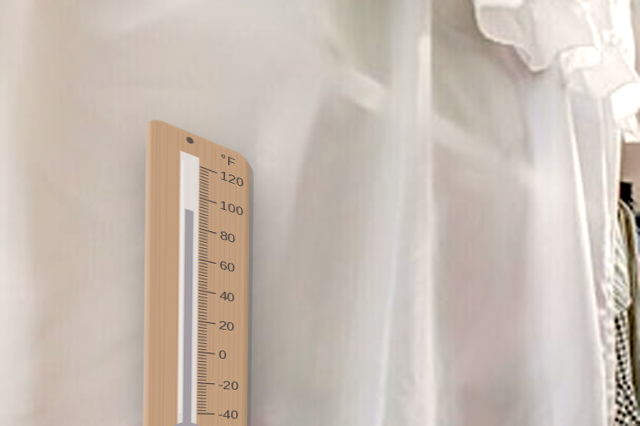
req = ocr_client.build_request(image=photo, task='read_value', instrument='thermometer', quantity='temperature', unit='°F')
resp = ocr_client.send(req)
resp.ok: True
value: 90 °F
